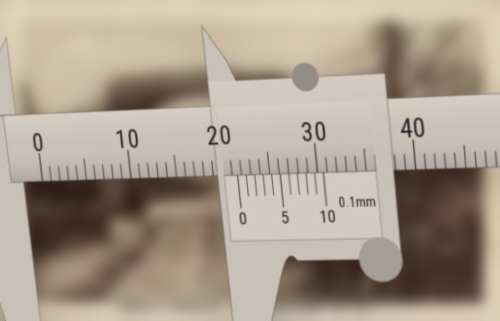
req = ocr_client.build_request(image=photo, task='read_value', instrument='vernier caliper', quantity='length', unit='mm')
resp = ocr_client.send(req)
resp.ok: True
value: 21.6 mm
